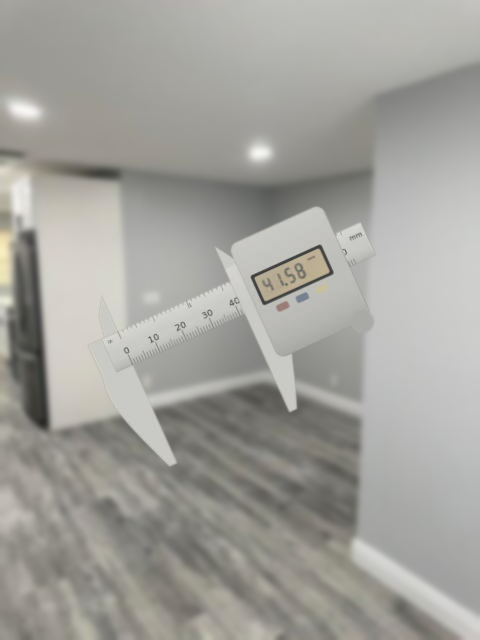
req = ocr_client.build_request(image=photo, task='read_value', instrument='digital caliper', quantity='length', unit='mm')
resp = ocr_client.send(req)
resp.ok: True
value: 41.58 mm
